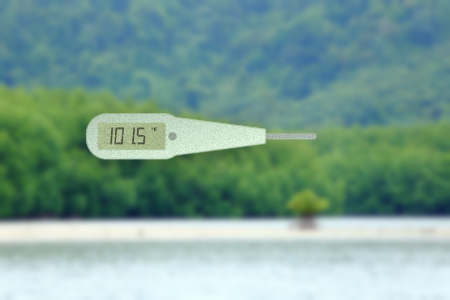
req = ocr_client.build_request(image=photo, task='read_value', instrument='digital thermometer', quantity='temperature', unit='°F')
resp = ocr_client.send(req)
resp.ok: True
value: 101.5 °F
